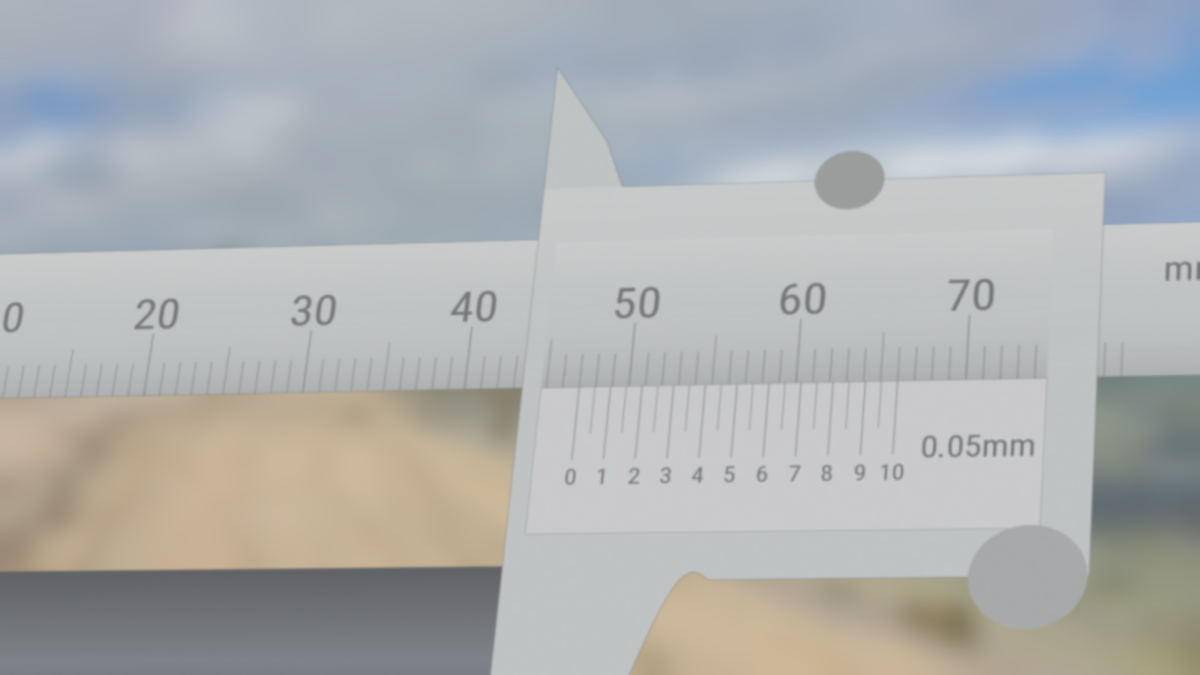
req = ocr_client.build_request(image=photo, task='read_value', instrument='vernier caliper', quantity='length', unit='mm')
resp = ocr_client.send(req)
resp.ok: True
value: 47.0 mm
